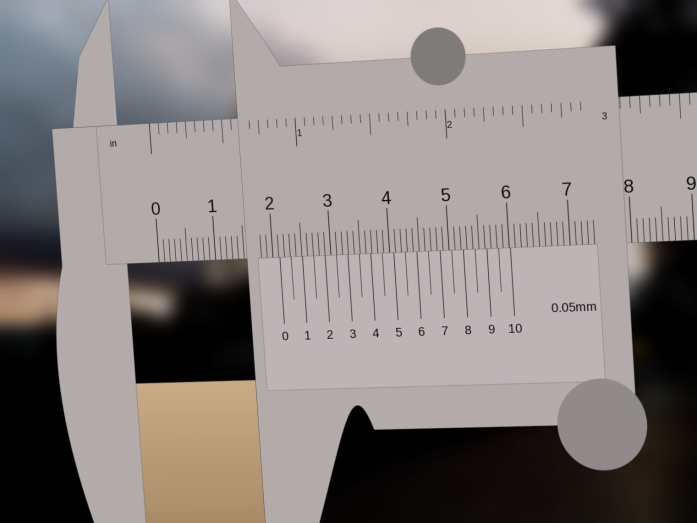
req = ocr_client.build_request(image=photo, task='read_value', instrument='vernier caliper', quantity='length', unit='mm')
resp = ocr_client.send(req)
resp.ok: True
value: 21.2 mm
